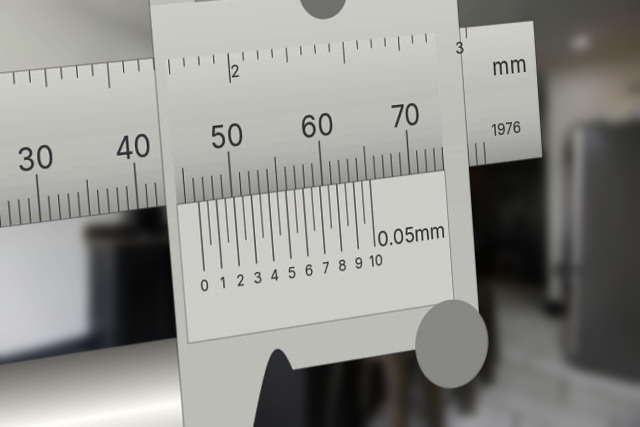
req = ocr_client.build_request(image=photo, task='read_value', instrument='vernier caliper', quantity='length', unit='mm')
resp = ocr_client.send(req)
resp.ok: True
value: 46.4 mm
